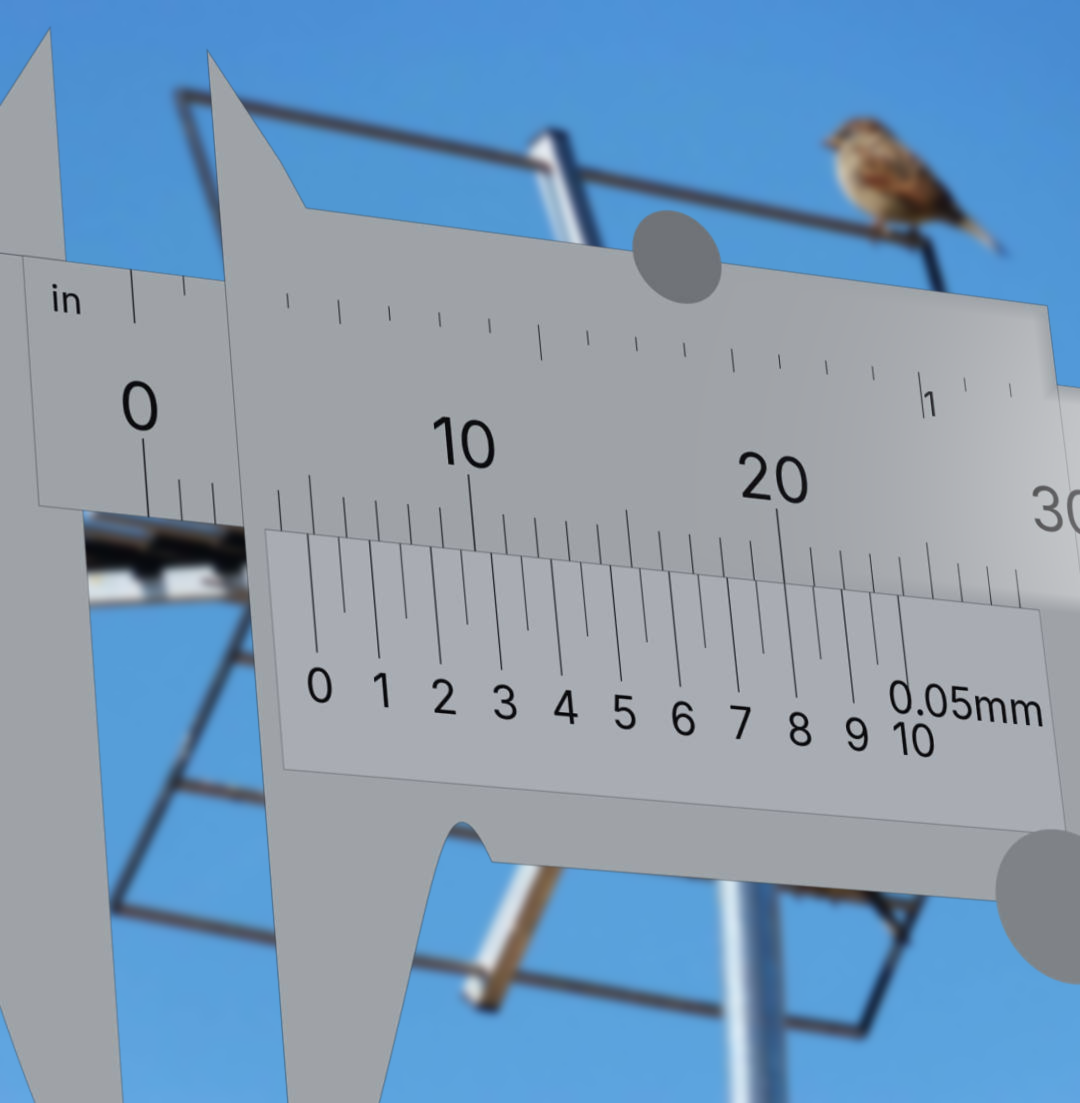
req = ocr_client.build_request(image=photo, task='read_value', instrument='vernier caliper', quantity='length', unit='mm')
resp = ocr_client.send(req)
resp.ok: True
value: 4.80 mm
